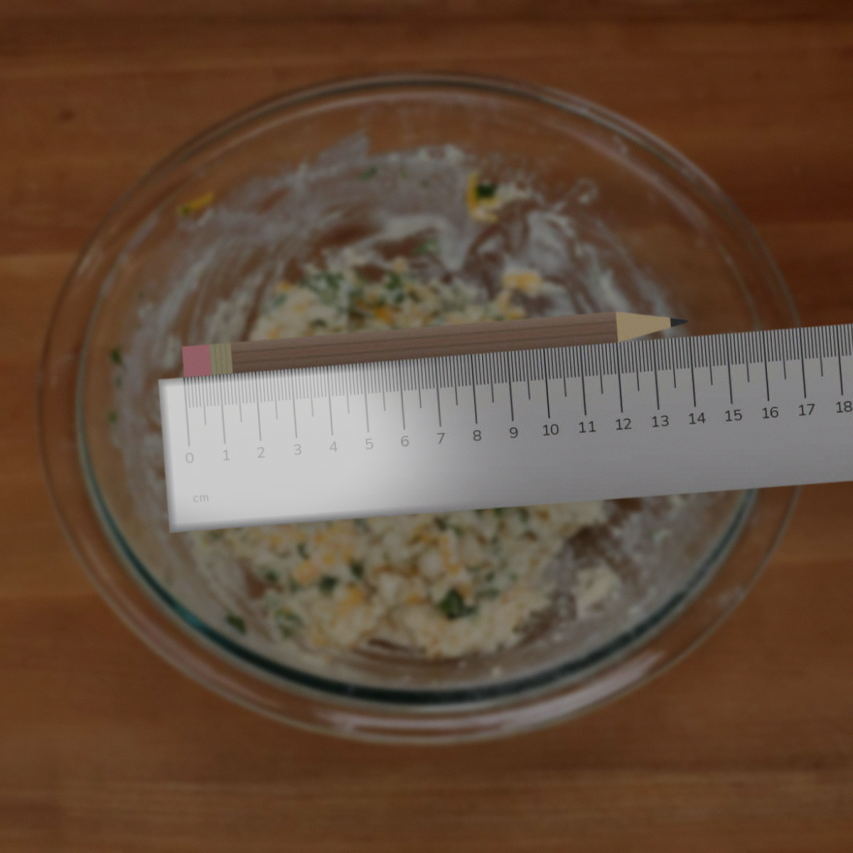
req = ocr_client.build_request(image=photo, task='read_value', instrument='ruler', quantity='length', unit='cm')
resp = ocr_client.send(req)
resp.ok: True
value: 14 cm
